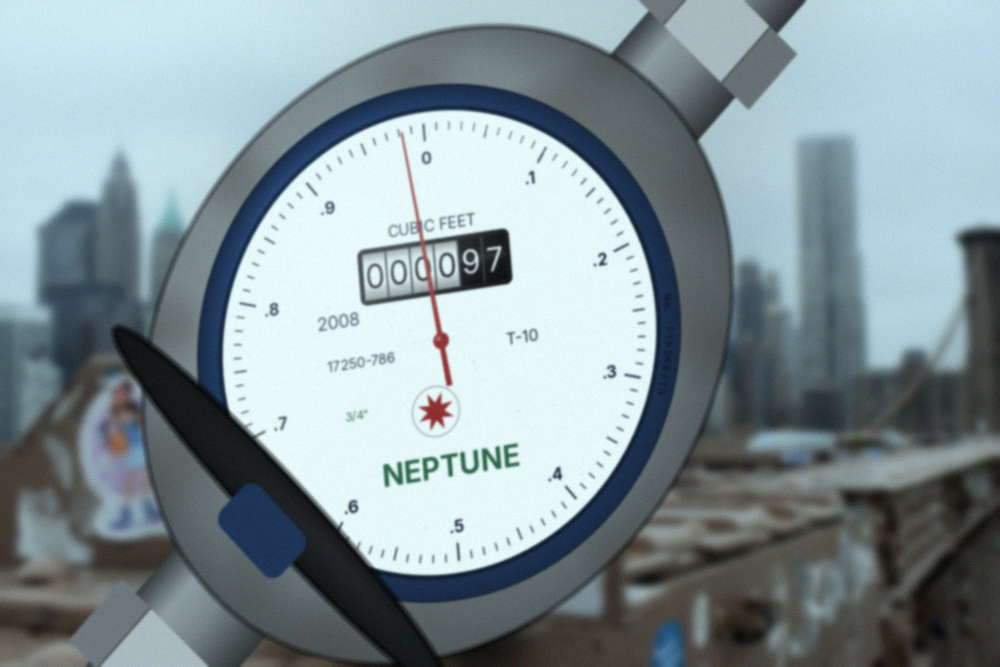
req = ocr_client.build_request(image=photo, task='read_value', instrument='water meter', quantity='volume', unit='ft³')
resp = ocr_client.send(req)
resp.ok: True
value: 96.98 ft³
